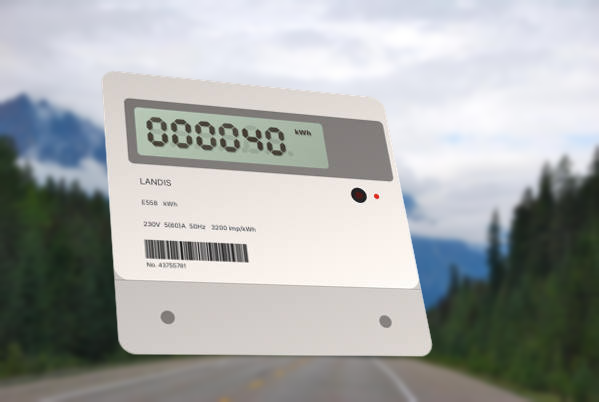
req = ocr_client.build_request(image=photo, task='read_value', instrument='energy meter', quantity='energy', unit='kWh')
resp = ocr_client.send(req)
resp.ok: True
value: 40 kWh
